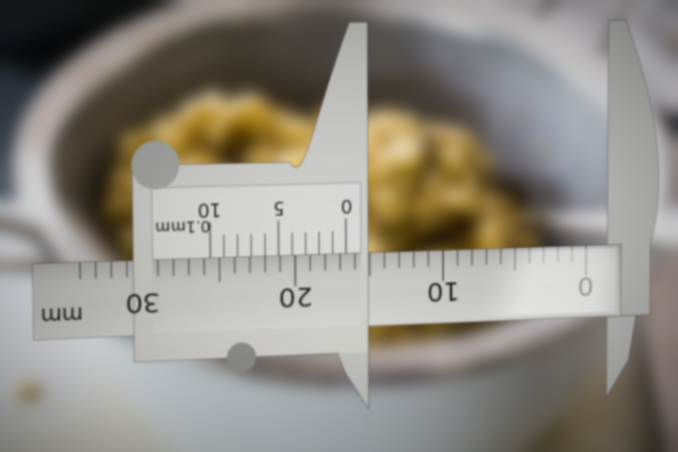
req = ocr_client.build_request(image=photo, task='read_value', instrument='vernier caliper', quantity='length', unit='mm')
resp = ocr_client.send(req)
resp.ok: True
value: 16.6 mm
